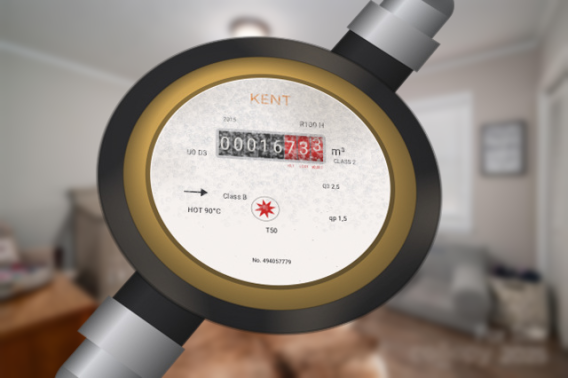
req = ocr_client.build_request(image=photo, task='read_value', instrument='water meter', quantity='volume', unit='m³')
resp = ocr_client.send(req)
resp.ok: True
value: 16.733 m³
